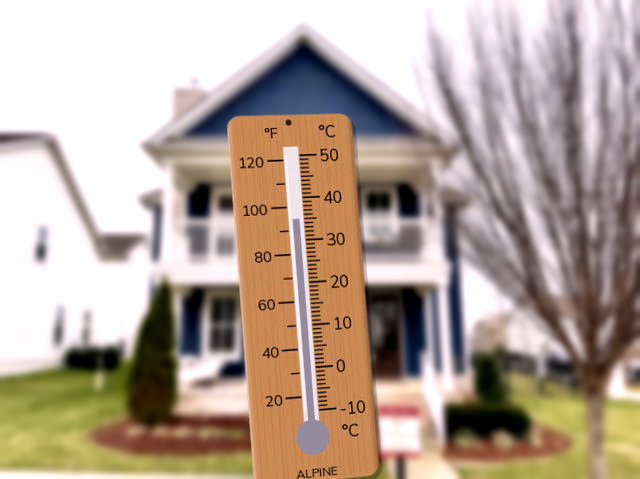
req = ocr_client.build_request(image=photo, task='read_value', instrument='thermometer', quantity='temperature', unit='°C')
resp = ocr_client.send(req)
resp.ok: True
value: 35 °C
